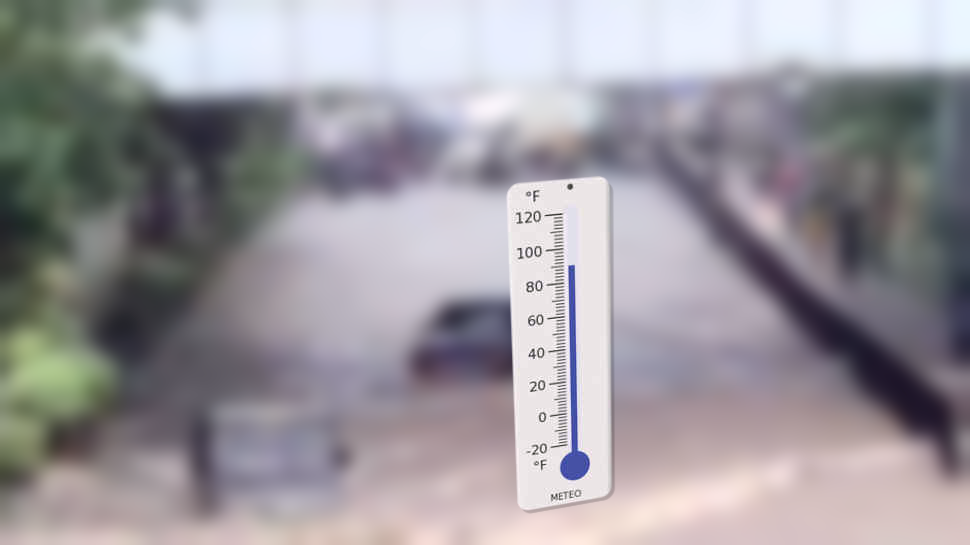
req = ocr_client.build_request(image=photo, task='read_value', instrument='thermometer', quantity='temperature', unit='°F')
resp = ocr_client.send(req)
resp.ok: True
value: 90 °F
